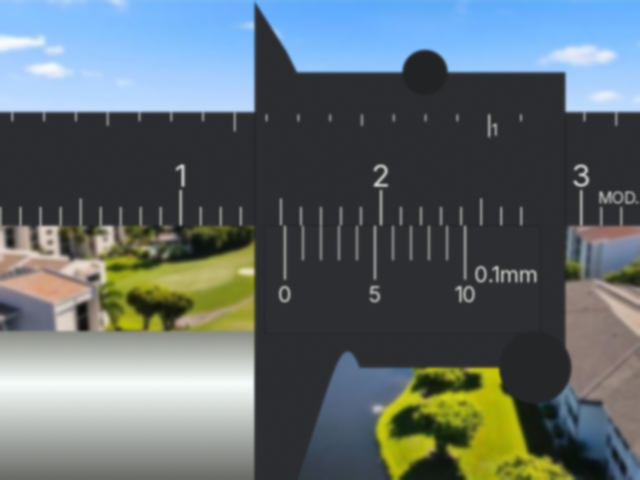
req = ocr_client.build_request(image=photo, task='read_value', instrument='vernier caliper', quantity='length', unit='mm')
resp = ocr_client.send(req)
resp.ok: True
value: 15.2 mm
